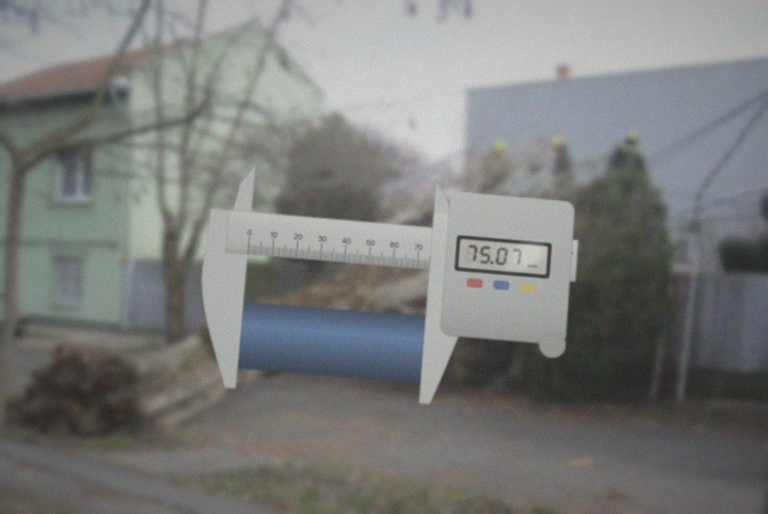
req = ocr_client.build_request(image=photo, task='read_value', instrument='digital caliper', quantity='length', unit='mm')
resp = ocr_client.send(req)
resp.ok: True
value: 75.07 mm
